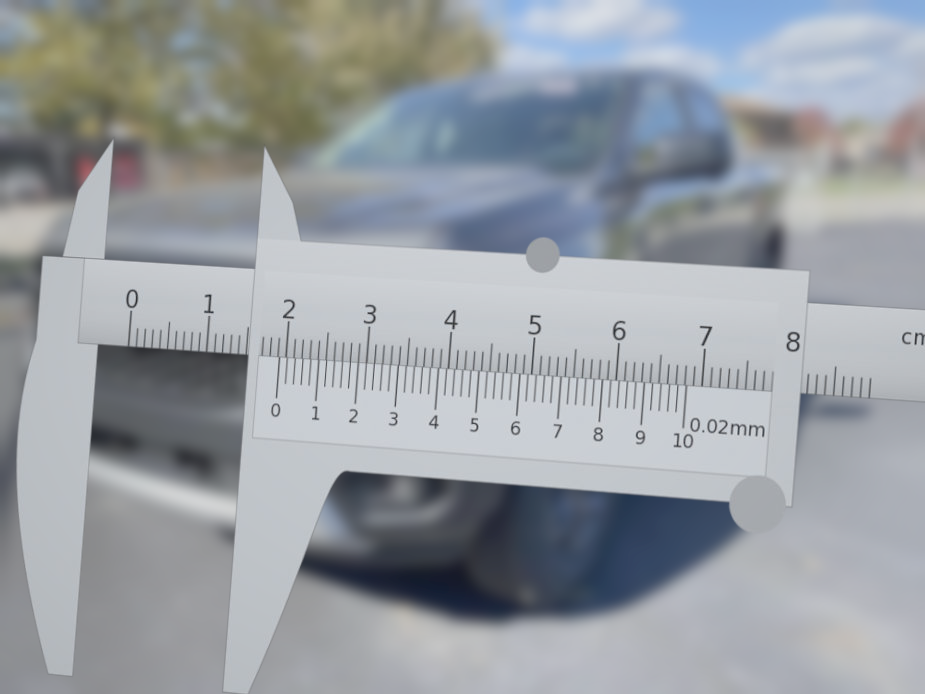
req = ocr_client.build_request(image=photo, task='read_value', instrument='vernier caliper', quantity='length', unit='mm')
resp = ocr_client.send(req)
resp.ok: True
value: 19.2 mm
